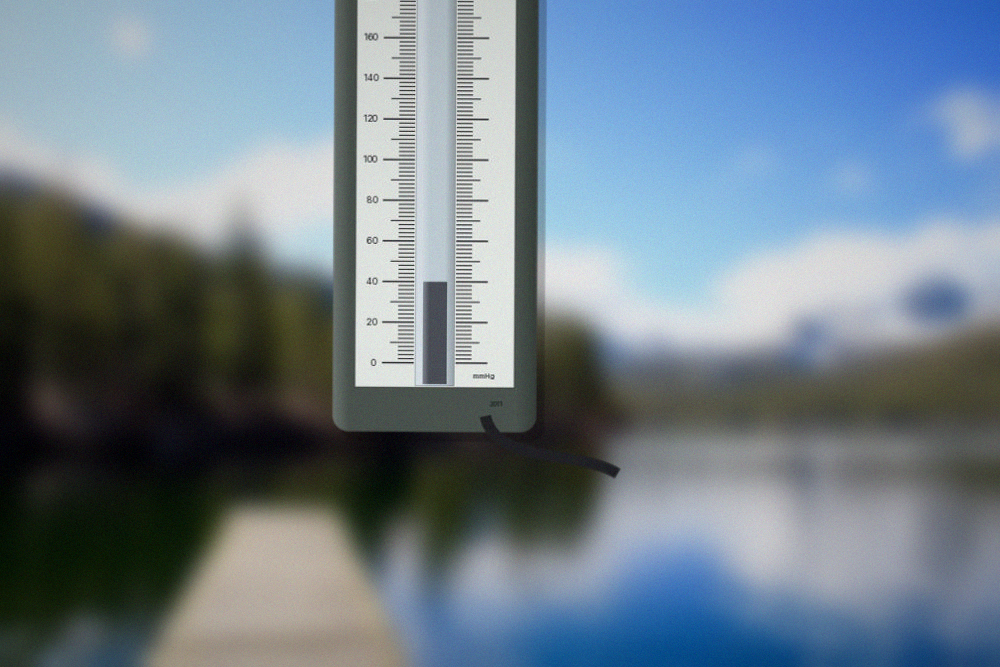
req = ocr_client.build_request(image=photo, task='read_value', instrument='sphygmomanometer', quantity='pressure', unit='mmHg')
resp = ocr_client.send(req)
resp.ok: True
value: 40 mmHg
